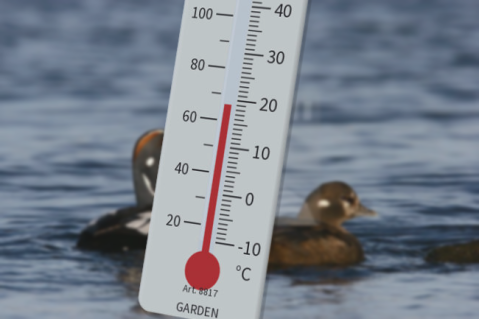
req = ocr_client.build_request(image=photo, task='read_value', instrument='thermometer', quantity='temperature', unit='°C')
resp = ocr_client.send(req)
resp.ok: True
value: 19 °C
